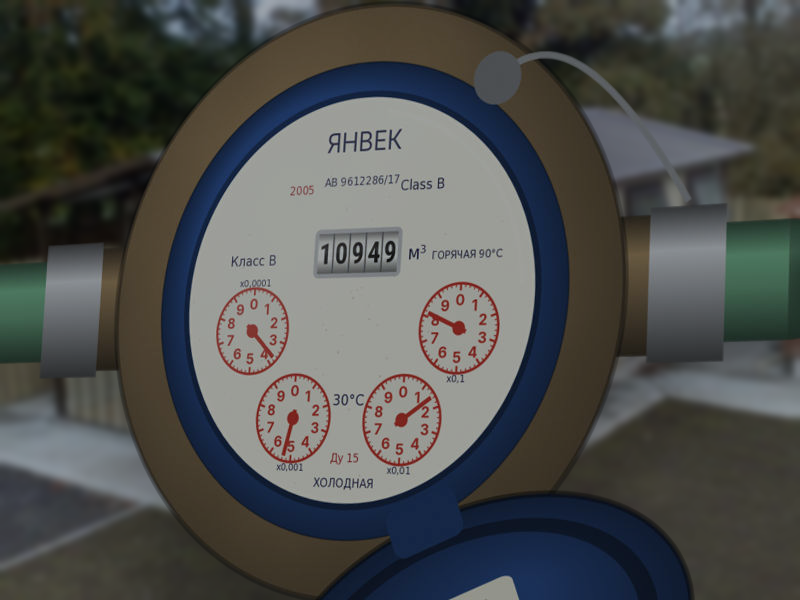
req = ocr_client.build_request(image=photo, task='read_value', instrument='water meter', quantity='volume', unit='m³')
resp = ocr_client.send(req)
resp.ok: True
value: 10949.8153 m³
